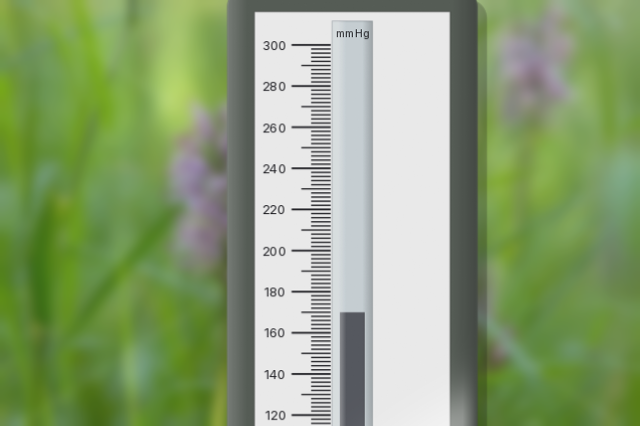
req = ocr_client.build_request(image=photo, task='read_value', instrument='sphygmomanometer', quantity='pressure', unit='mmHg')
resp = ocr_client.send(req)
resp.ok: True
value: 170 mmHg
